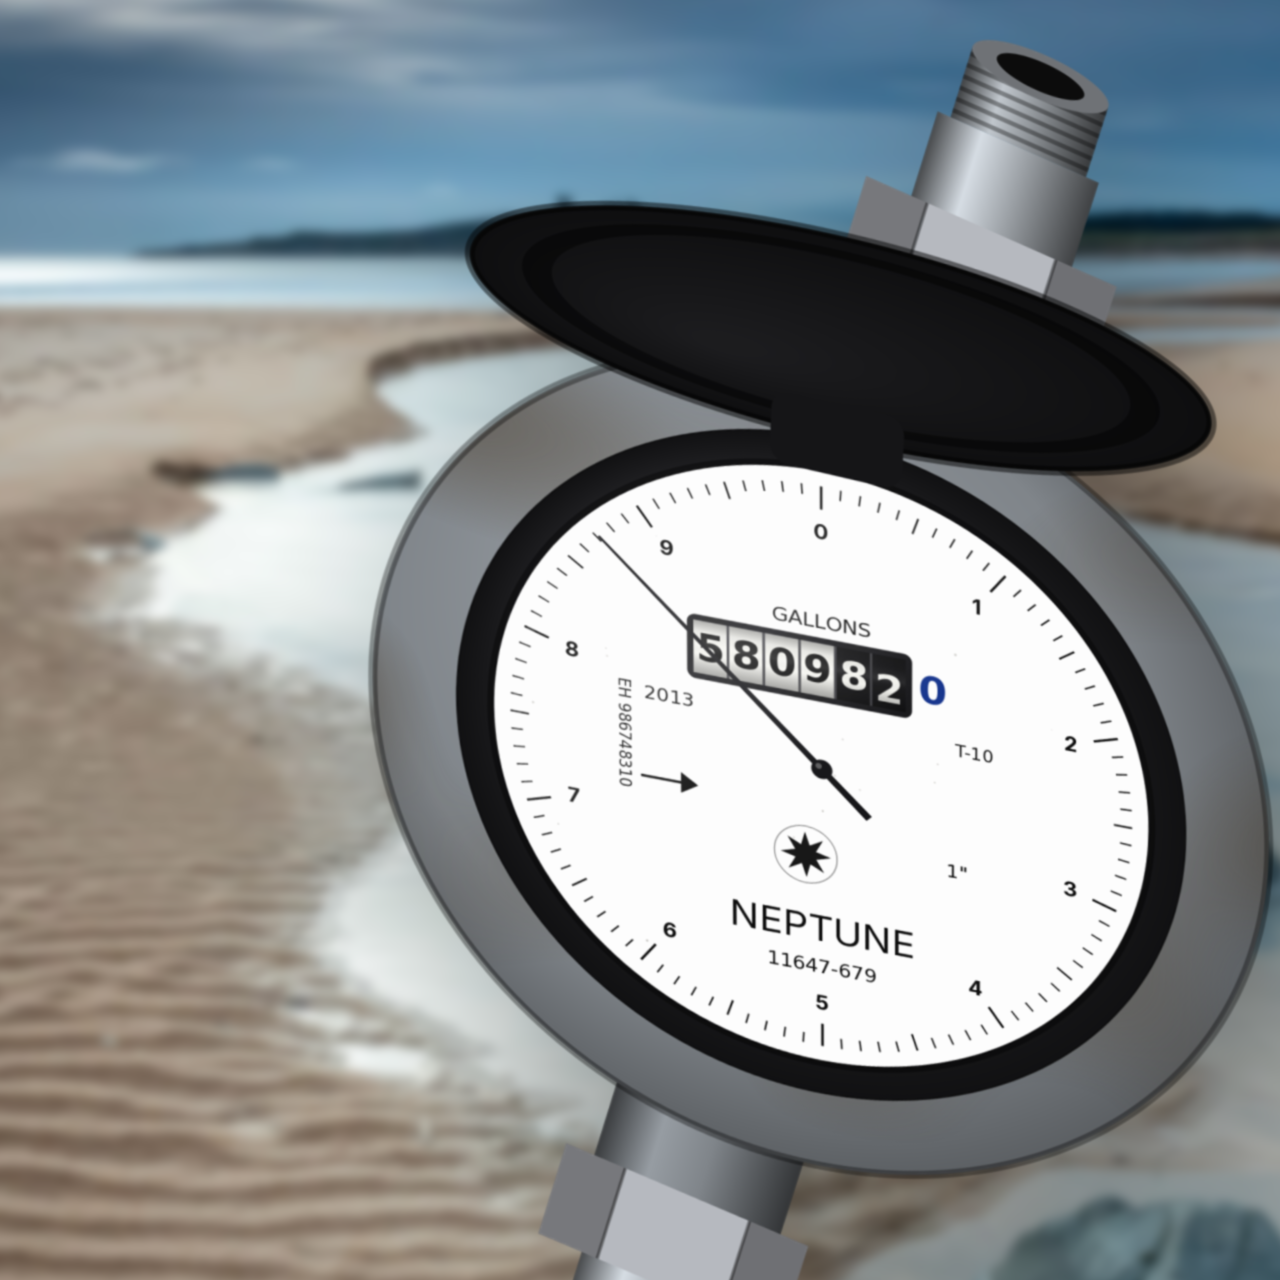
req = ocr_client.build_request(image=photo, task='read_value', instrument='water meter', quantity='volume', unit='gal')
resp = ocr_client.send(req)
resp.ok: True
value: 5809818.7 gal
